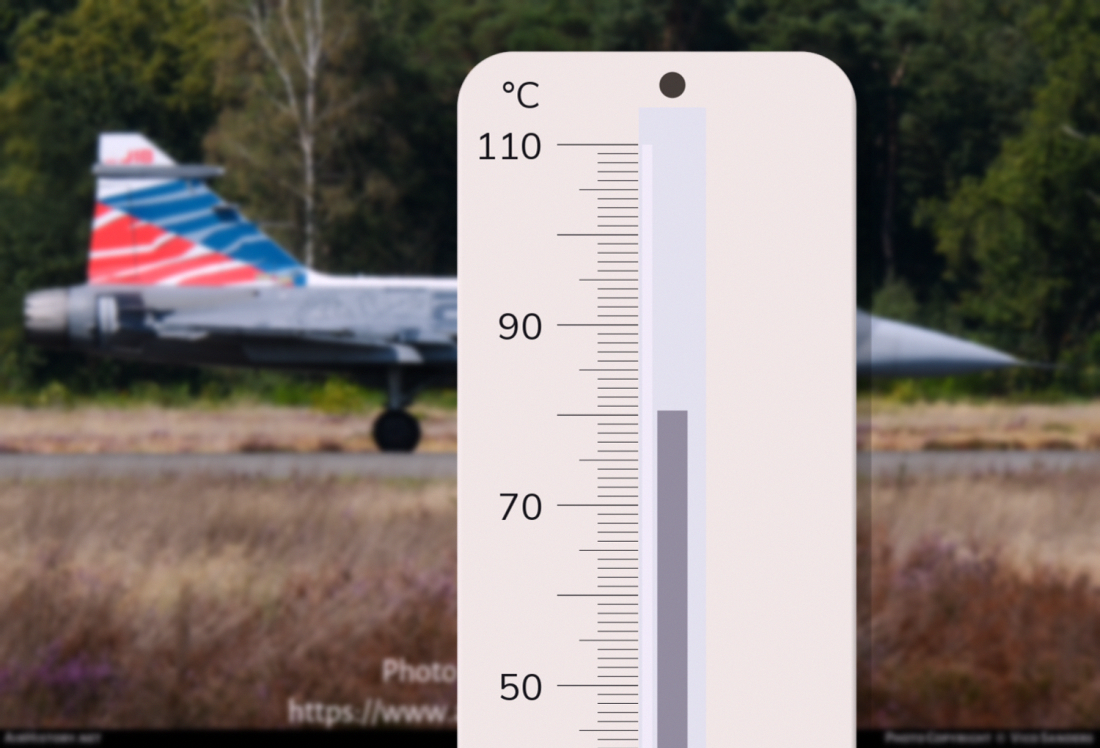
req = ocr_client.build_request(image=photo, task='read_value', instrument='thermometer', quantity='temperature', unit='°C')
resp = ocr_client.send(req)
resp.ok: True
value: 80.5 °C
